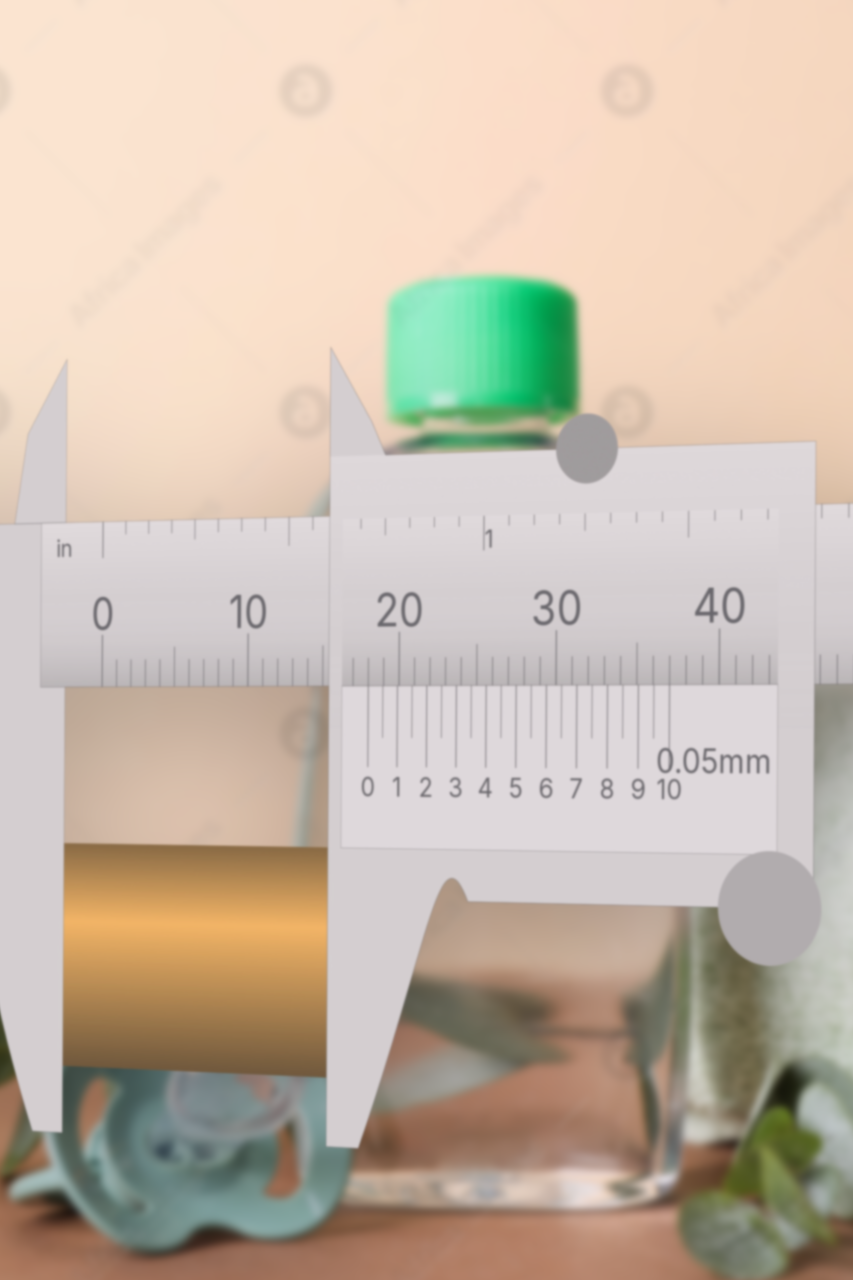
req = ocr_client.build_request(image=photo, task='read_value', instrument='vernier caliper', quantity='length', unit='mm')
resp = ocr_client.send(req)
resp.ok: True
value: 18.0 mm
